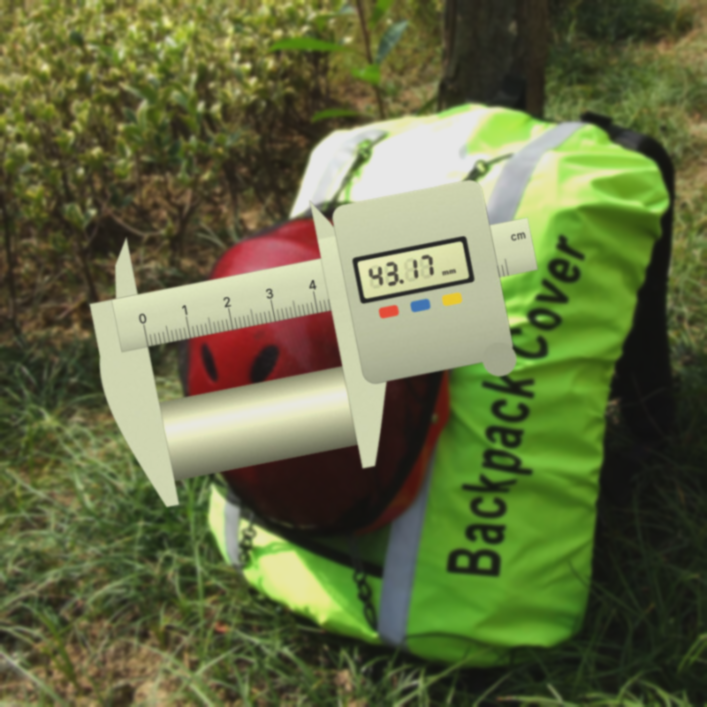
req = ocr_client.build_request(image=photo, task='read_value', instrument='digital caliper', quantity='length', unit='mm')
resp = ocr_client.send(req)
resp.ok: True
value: 43.17 mm
